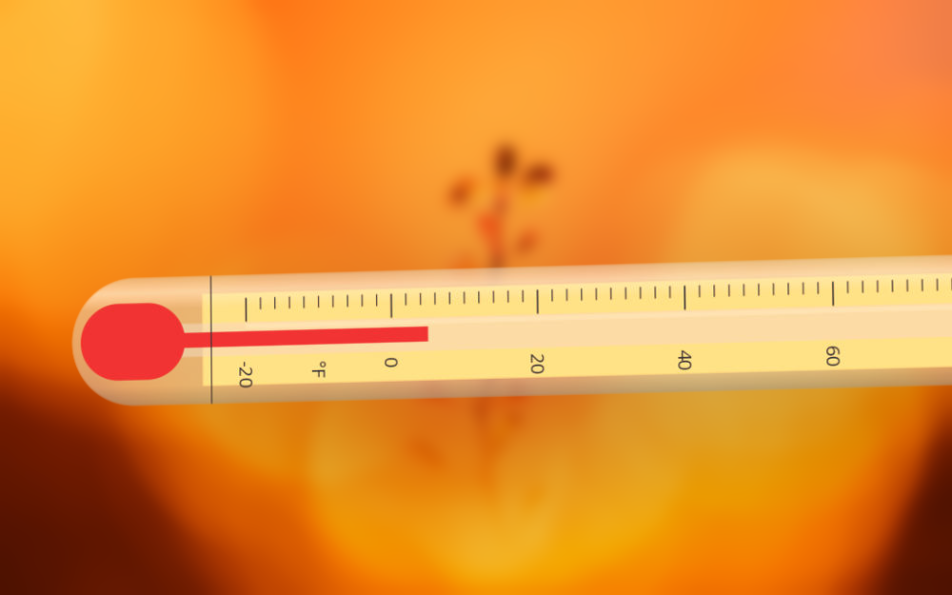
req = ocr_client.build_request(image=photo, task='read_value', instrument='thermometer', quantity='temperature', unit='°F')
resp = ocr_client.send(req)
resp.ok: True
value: 5 °F
